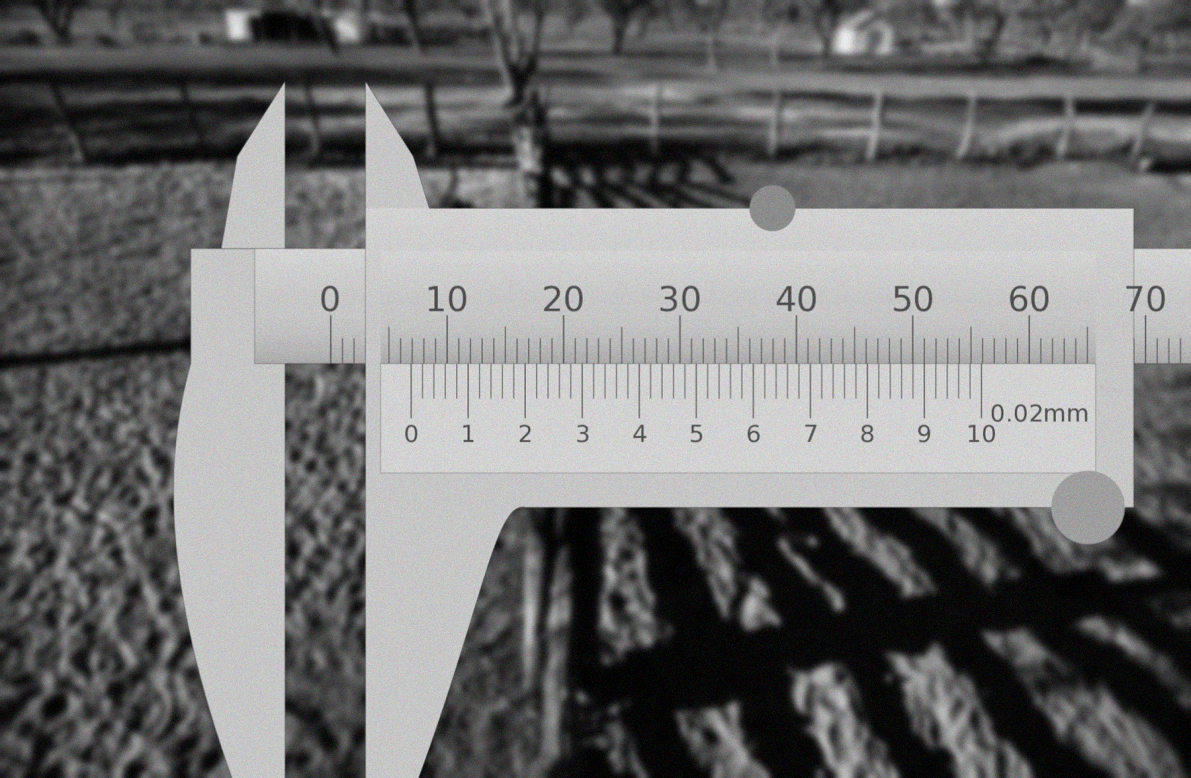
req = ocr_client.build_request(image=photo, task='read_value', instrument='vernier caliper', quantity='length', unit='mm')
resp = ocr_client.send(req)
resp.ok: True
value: 6.9 mm
